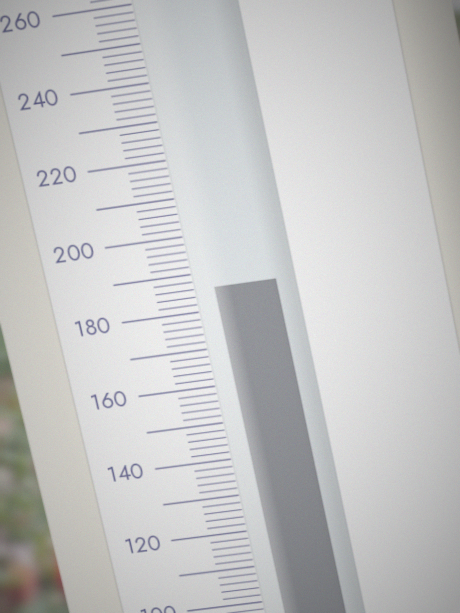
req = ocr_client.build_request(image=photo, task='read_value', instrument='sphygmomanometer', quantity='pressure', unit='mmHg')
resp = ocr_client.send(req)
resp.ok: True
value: 186 mmHg
